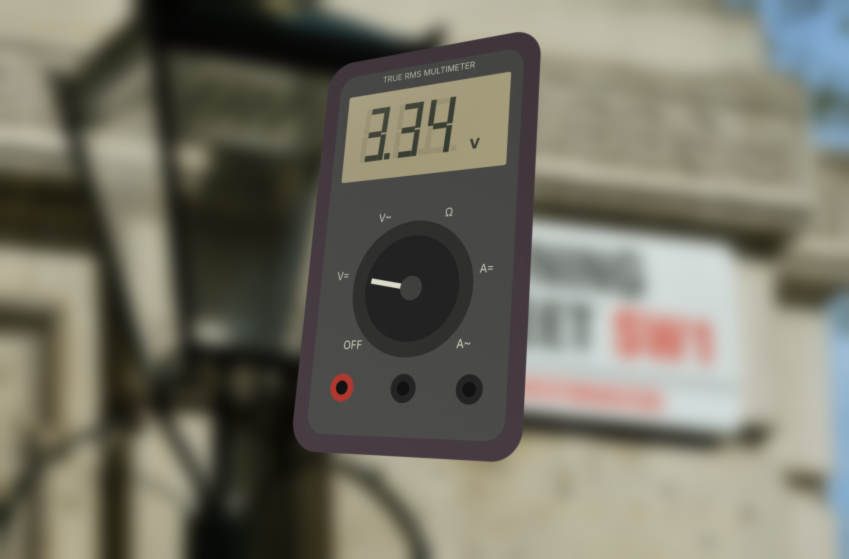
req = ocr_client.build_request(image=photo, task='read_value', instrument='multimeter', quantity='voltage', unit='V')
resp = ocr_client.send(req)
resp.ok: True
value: 3.34 V
